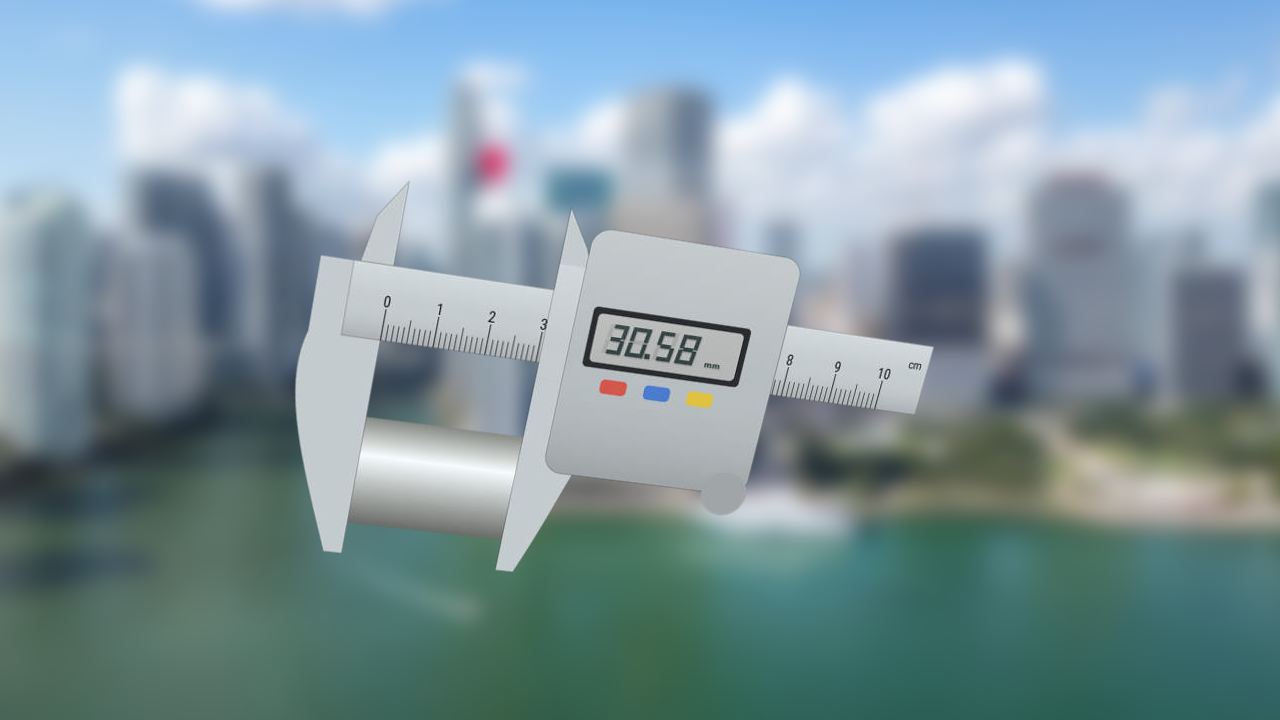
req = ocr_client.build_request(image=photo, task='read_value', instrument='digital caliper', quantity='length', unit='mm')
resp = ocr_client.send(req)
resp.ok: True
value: 30.58 mm
